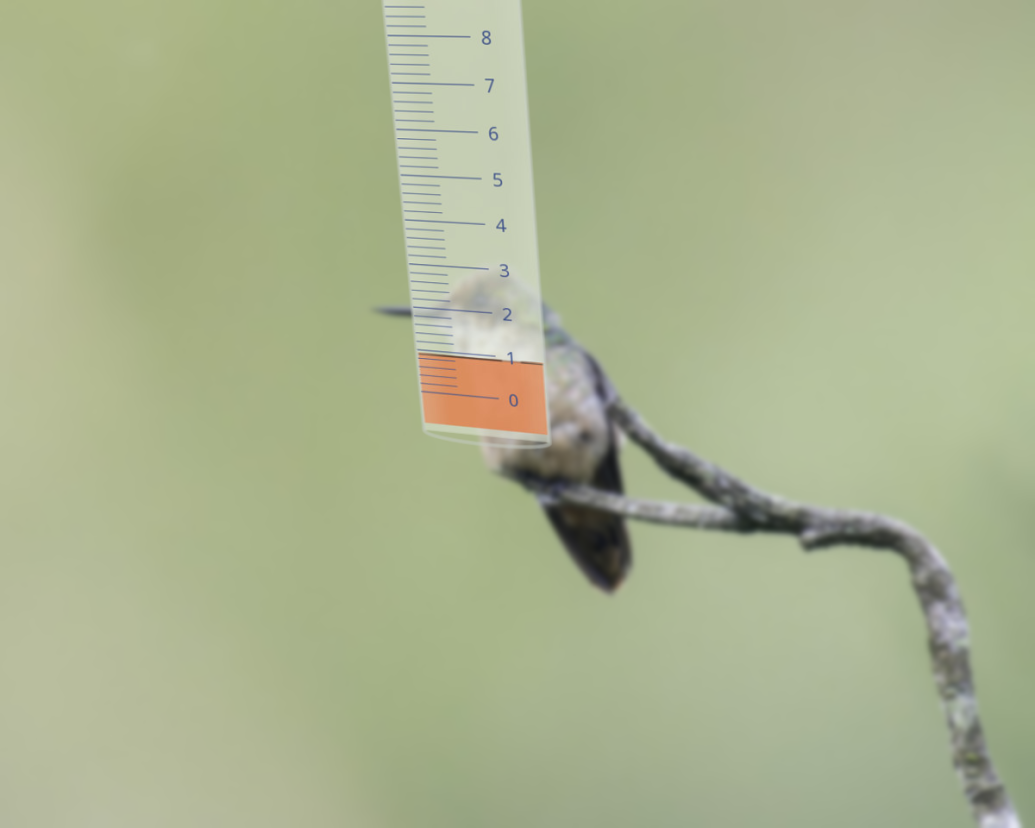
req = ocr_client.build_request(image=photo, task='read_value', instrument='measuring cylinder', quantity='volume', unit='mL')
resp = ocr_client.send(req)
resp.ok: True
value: 0.9 mL
